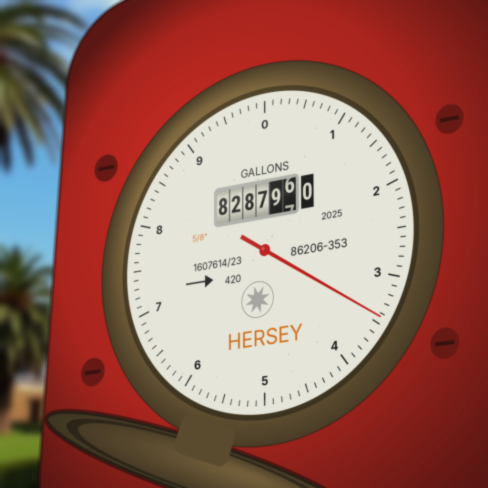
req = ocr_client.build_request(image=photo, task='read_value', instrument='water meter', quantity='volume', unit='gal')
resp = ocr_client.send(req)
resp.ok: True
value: 8287963.4 gal
